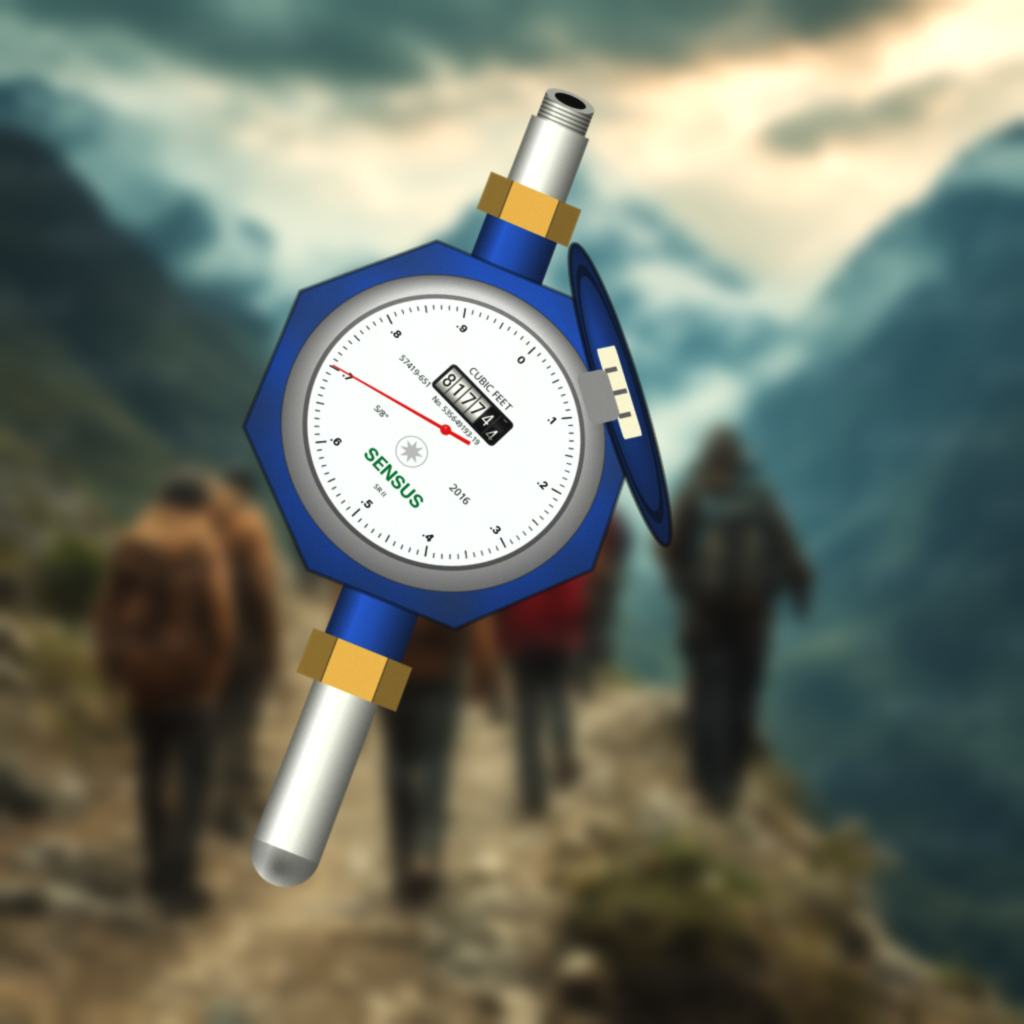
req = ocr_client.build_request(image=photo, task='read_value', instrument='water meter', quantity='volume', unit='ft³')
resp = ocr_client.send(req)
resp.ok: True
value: 817743.70 ft³
